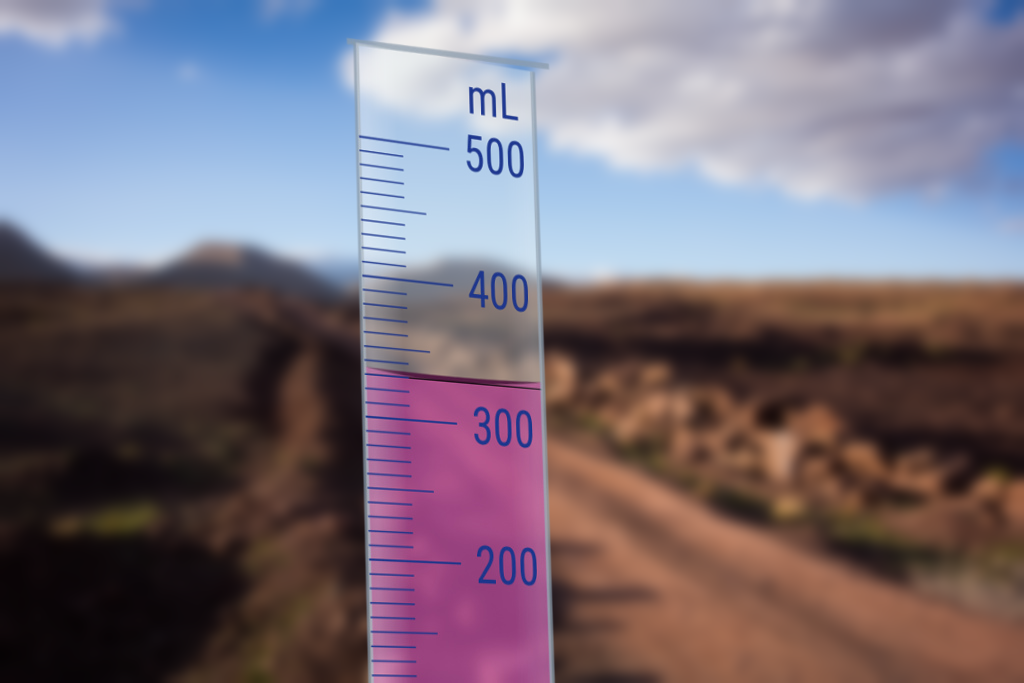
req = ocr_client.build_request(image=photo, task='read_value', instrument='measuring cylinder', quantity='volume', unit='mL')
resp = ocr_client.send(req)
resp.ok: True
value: 330 mL
